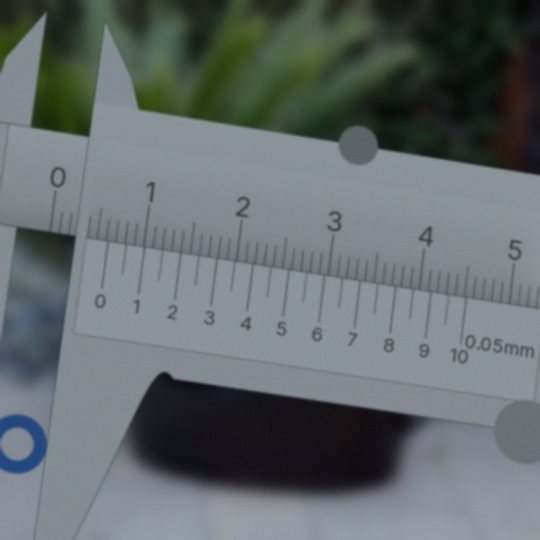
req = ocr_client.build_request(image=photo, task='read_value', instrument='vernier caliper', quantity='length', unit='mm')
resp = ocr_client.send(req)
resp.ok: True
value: 6.2 mm
